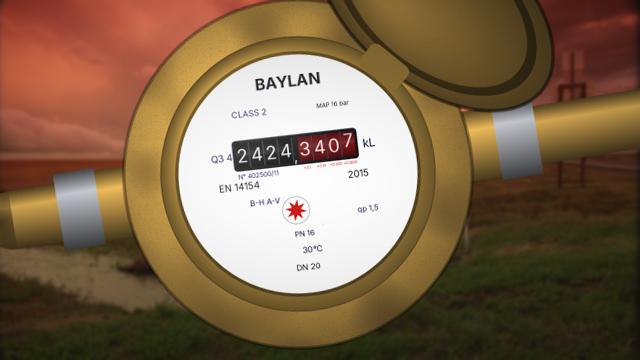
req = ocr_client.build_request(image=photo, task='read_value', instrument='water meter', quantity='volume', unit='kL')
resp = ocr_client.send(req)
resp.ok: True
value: 2424.3407 kL
